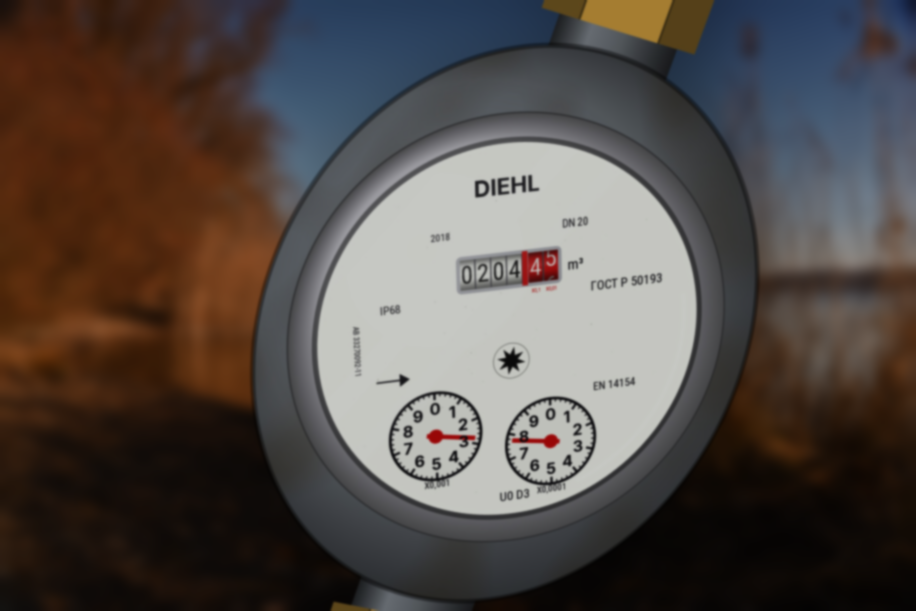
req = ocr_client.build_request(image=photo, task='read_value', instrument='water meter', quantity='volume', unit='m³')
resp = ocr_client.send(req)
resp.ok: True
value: 204.4527 m³
